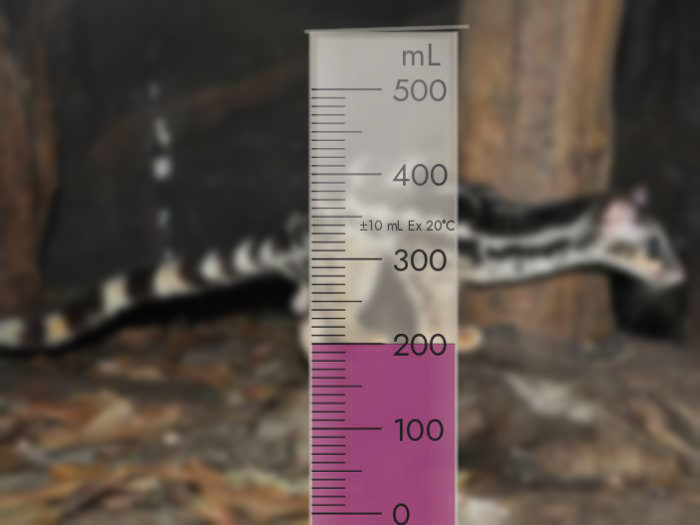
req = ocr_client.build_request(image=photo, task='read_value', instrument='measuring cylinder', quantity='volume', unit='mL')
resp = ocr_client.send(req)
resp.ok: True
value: 200 mL
